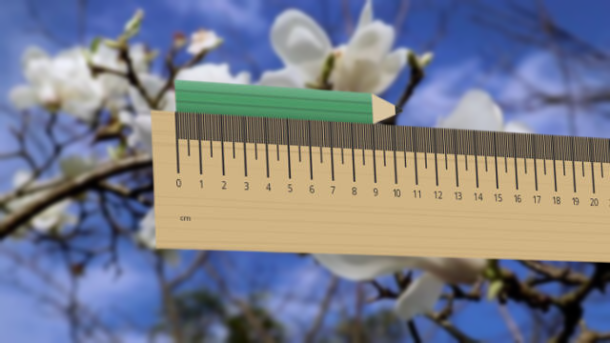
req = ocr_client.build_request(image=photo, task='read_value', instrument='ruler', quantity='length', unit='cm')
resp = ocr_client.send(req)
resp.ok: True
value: 10.5 cm
